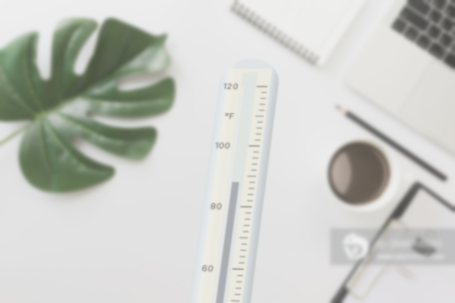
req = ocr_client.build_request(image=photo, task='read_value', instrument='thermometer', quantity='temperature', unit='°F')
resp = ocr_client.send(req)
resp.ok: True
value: 88 °F
